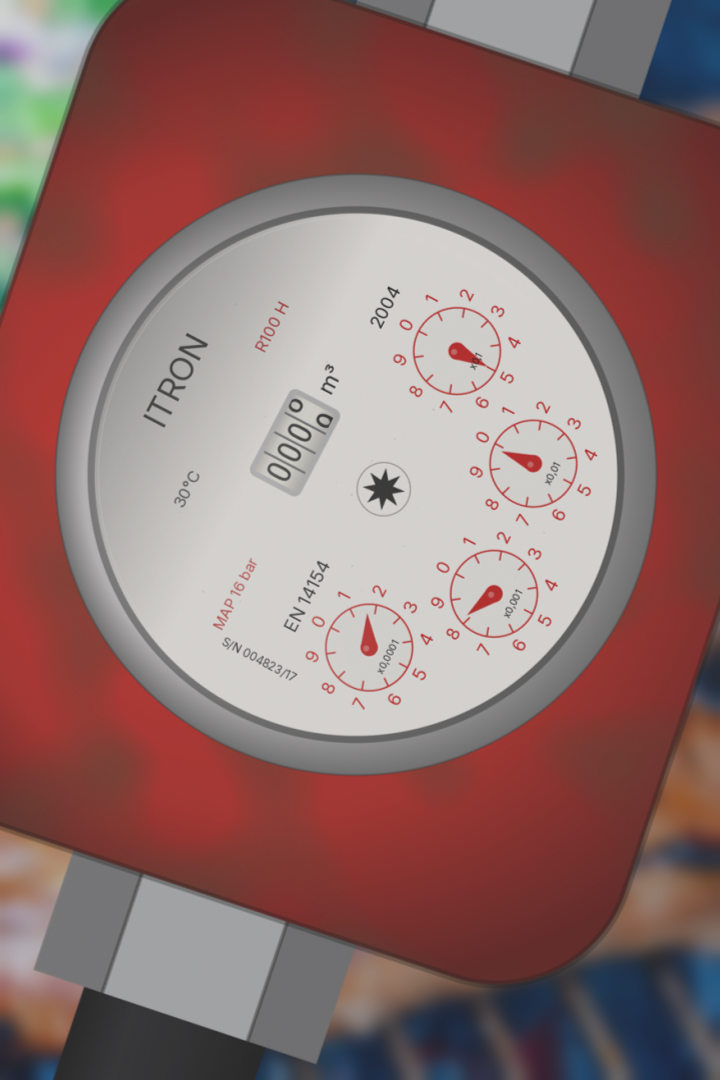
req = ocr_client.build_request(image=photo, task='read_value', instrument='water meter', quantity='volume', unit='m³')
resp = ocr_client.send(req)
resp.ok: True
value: 8.4981 m³
